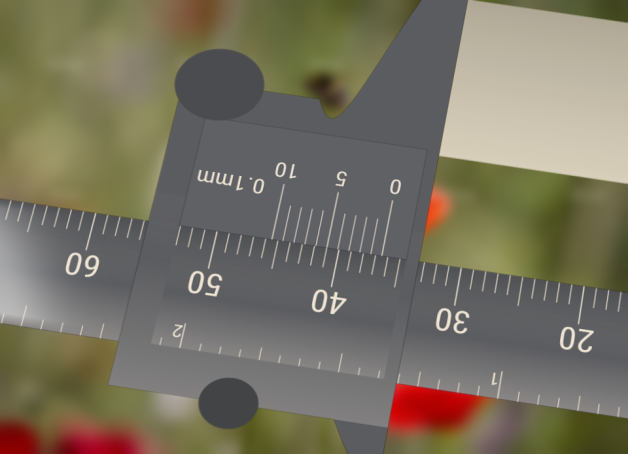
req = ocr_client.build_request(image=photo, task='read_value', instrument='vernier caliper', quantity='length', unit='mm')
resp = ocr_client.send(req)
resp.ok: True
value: 36.5 mm
